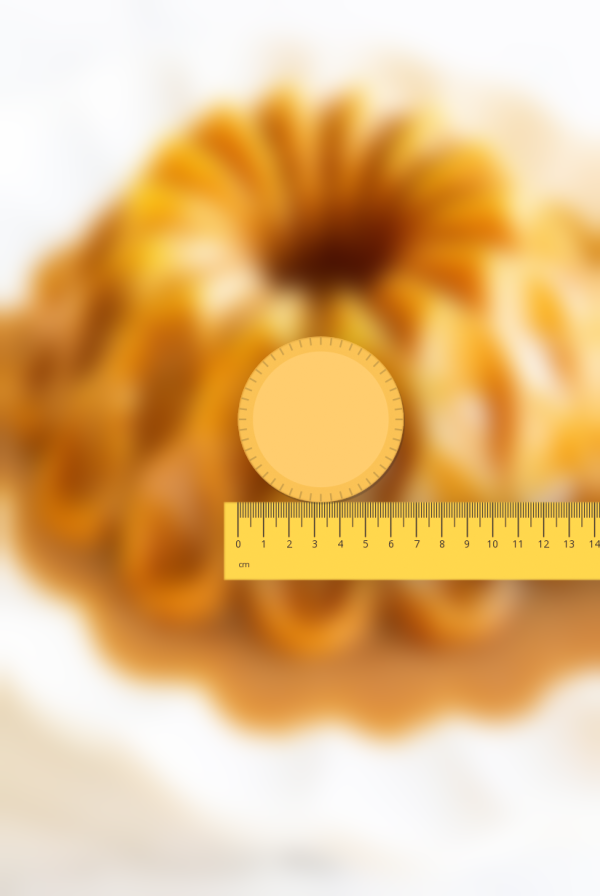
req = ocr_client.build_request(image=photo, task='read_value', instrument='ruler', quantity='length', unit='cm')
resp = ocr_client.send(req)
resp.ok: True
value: 6.5 cm
